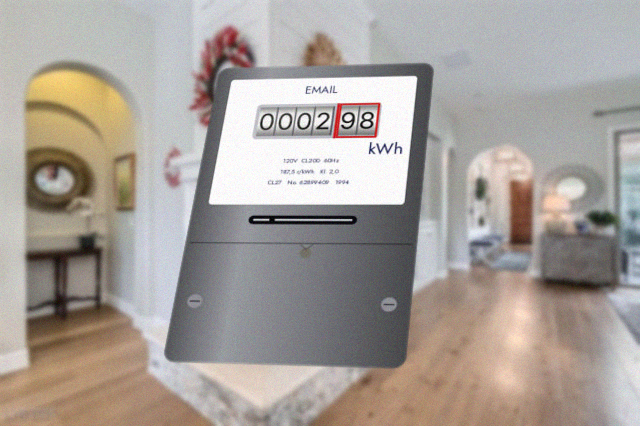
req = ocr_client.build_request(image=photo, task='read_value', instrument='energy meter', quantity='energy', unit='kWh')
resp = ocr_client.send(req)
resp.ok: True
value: 2.98 kWh
